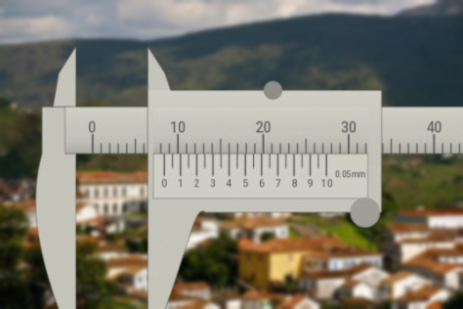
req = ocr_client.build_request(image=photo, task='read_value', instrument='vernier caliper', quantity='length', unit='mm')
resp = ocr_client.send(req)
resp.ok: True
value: 8.4 mm
